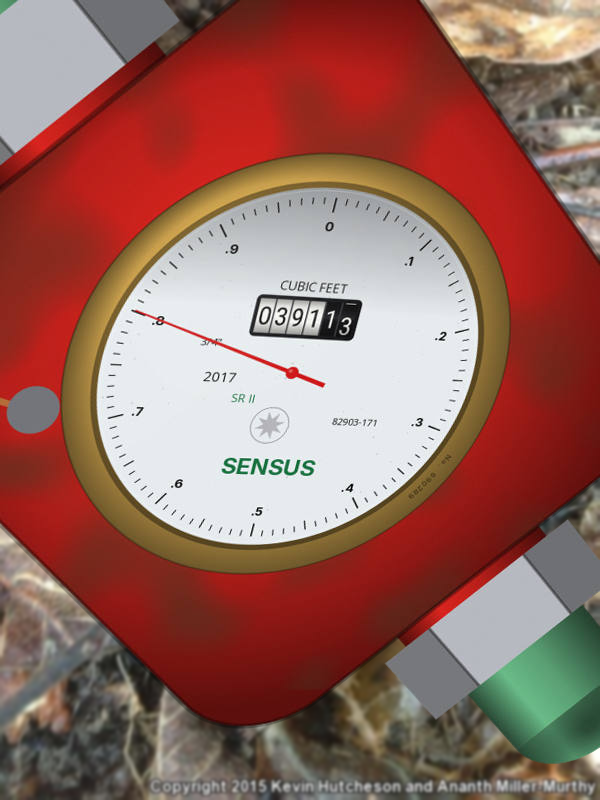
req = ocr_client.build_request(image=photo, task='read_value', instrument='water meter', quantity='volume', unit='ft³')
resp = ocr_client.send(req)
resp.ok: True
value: 39112.80 ft³
